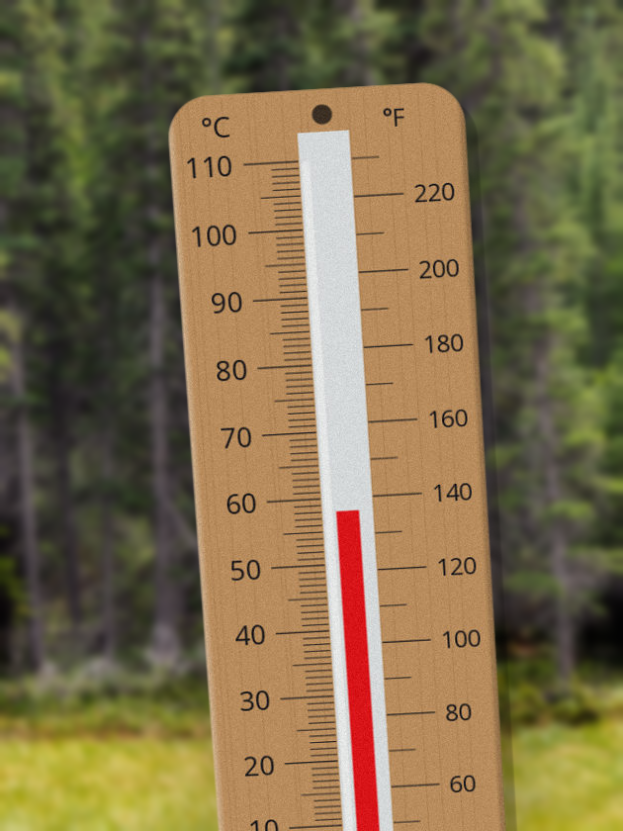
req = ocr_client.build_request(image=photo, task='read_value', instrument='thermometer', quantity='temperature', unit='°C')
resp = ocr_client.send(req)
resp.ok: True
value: 58 °C
